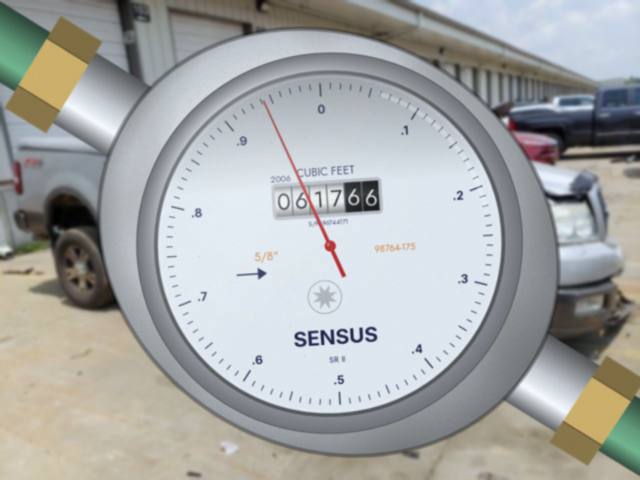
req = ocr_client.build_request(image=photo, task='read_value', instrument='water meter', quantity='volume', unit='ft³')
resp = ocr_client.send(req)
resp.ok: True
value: 61765.94 ft³
